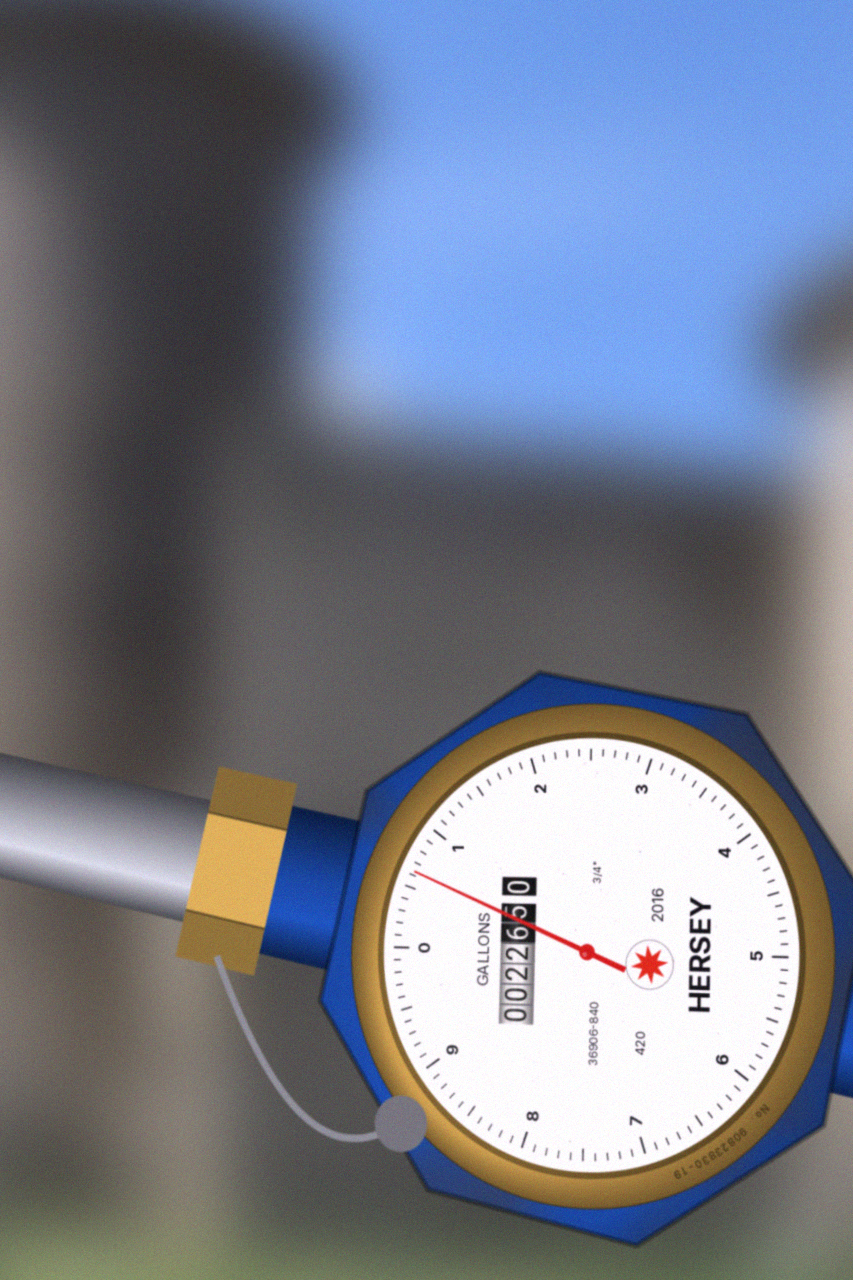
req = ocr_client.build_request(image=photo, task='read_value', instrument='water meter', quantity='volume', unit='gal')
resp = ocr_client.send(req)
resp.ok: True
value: 22650.6 gal
